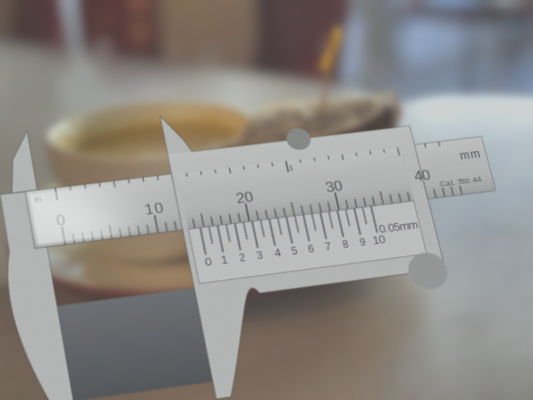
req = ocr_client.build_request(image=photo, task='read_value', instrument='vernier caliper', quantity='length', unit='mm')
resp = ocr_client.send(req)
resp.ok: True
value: 14.6 mm
